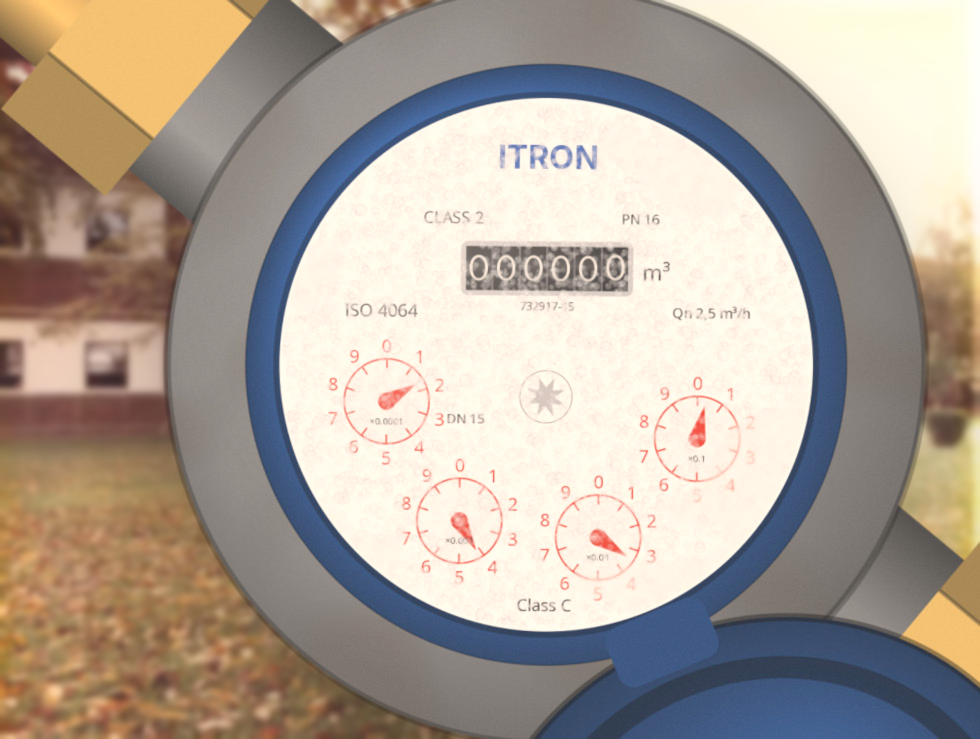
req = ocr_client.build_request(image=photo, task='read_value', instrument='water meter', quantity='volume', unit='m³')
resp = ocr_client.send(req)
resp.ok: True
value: 0.0341 m³
